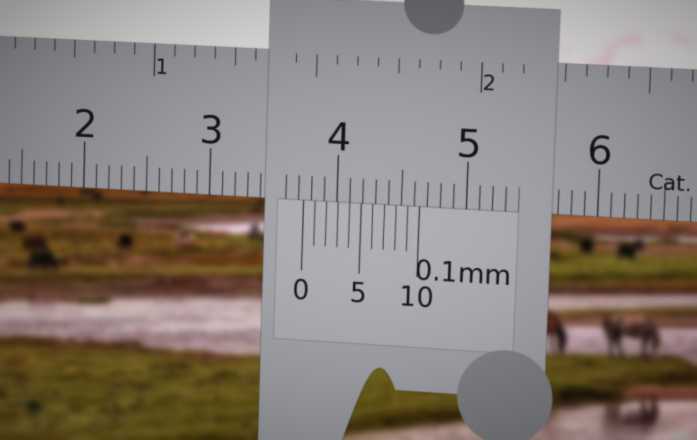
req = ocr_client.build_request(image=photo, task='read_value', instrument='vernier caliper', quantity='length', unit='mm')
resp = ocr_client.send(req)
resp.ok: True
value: 37.4 mm
